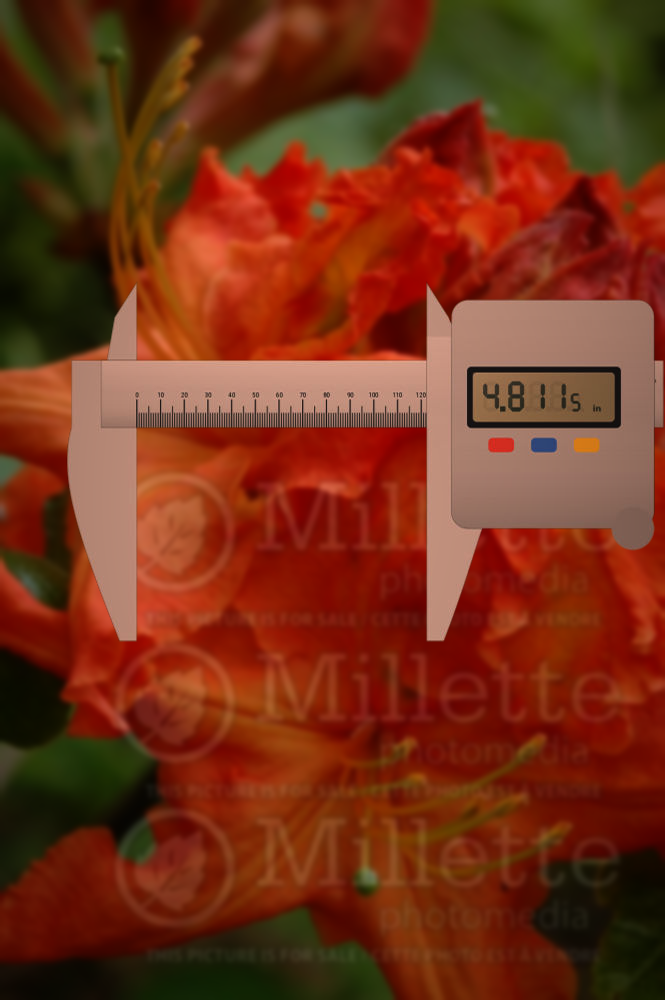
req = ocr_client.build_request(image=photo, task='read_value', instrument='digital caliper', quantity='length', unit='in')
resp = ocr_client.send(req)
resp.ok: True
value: 4.8115 in
